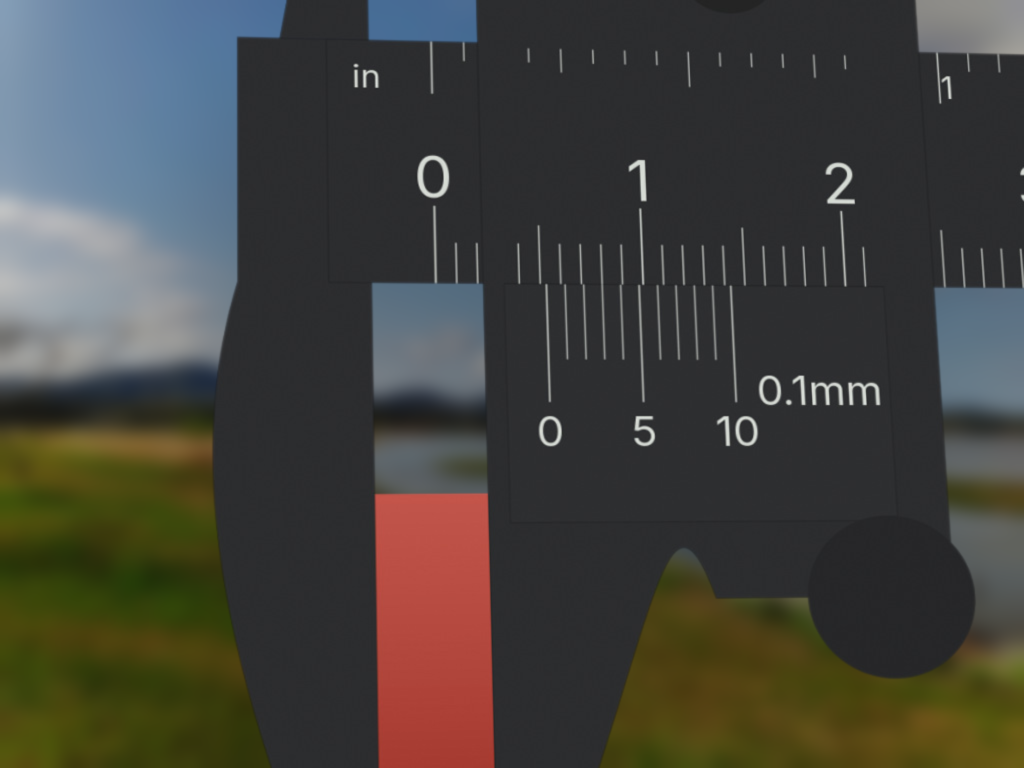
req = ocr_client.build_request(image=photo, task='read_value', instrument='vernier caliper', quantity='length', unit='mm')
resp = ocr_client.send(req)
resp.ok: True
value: 5.3 mm
